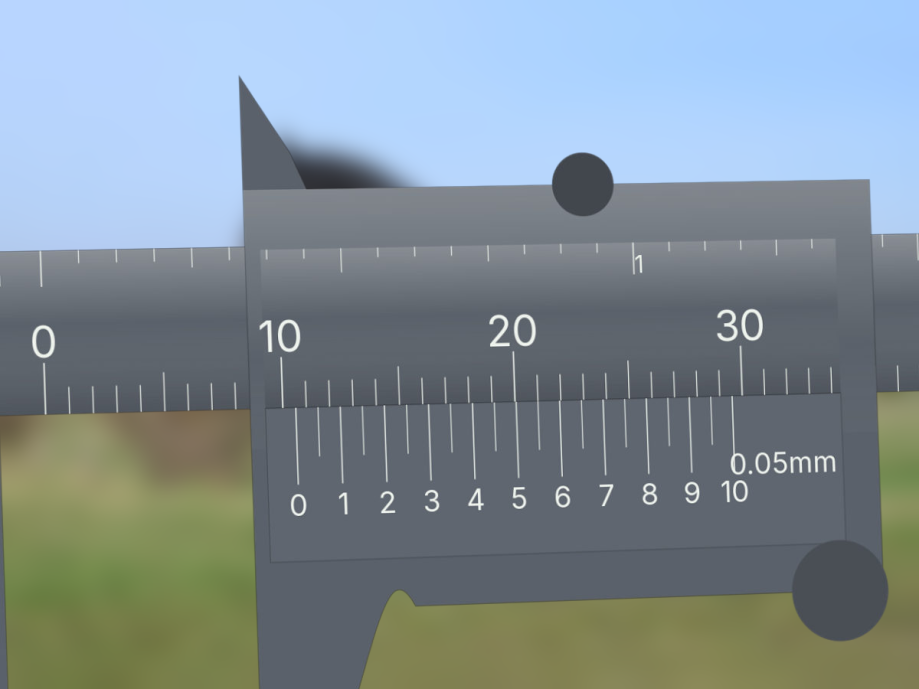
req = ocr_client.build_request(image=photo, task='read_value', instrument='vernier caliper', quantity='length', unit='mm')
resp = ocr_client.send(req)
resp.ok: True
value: 10.55 mm
